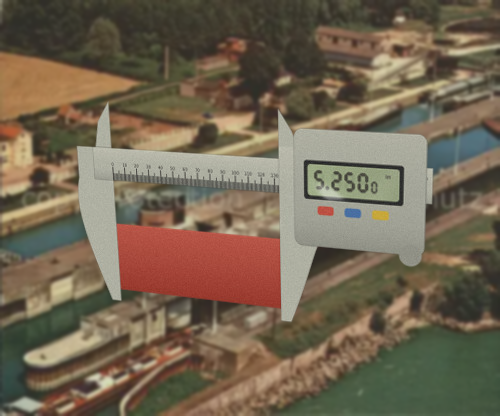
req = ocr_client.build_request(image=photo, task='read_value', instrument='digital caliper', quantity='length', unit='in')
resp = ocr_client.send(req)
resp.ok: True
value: 5.2500 in
